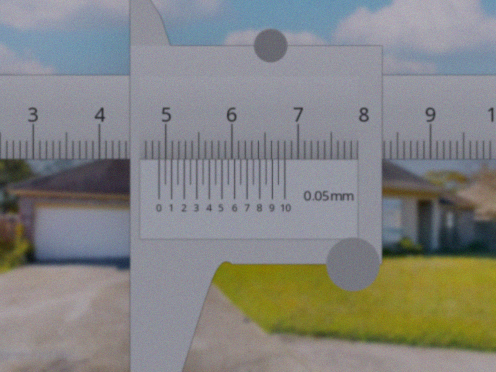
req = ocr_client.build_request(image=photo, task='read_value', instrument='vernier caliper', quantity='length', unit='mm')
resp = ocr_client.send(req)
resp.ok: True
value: 49.0 mm
